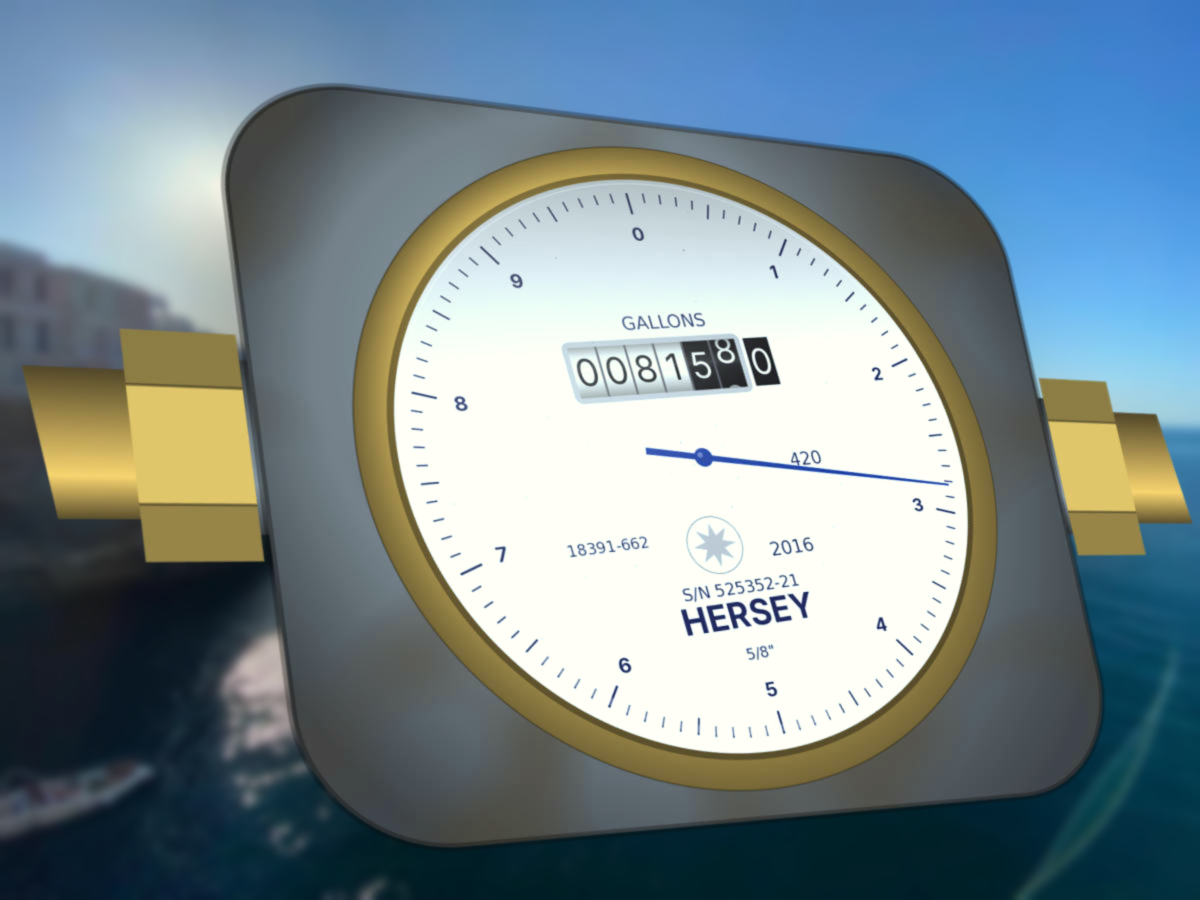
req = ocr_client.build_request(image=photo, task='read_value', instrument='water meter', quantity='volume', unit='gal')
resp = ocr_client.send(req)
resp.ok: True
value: 81582.8 gal
